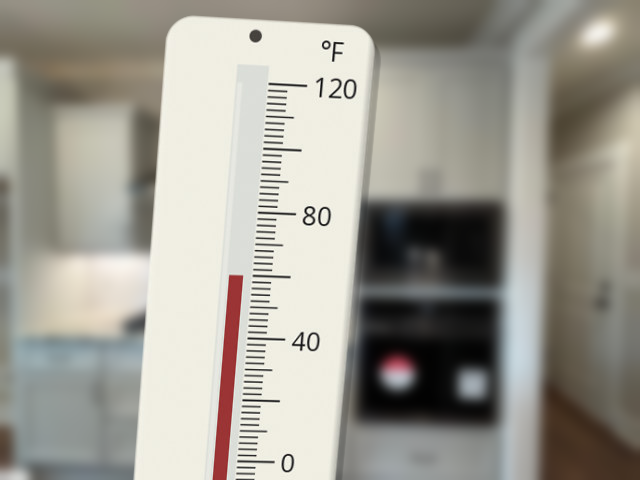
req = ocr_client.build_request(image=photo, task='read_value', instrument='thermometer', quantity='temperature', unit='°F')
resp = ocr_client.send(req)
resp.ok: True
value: 60 °F
